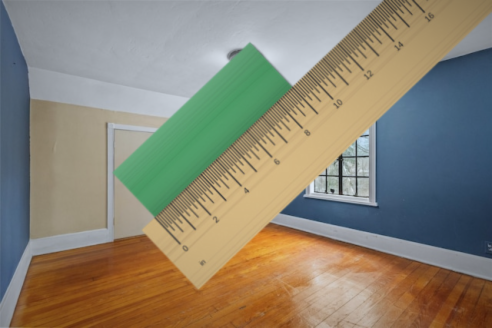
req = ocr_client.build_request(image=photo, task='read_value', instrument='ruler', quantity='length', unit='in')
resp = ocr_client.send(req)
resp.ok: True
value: 9 in
